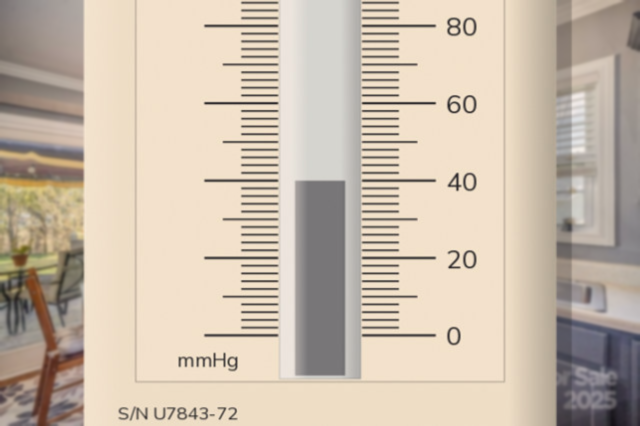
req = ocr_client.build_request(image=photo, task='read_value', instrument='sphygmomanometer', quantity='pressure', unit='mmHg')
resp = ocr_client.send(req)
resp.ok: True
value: 40 mmHg
